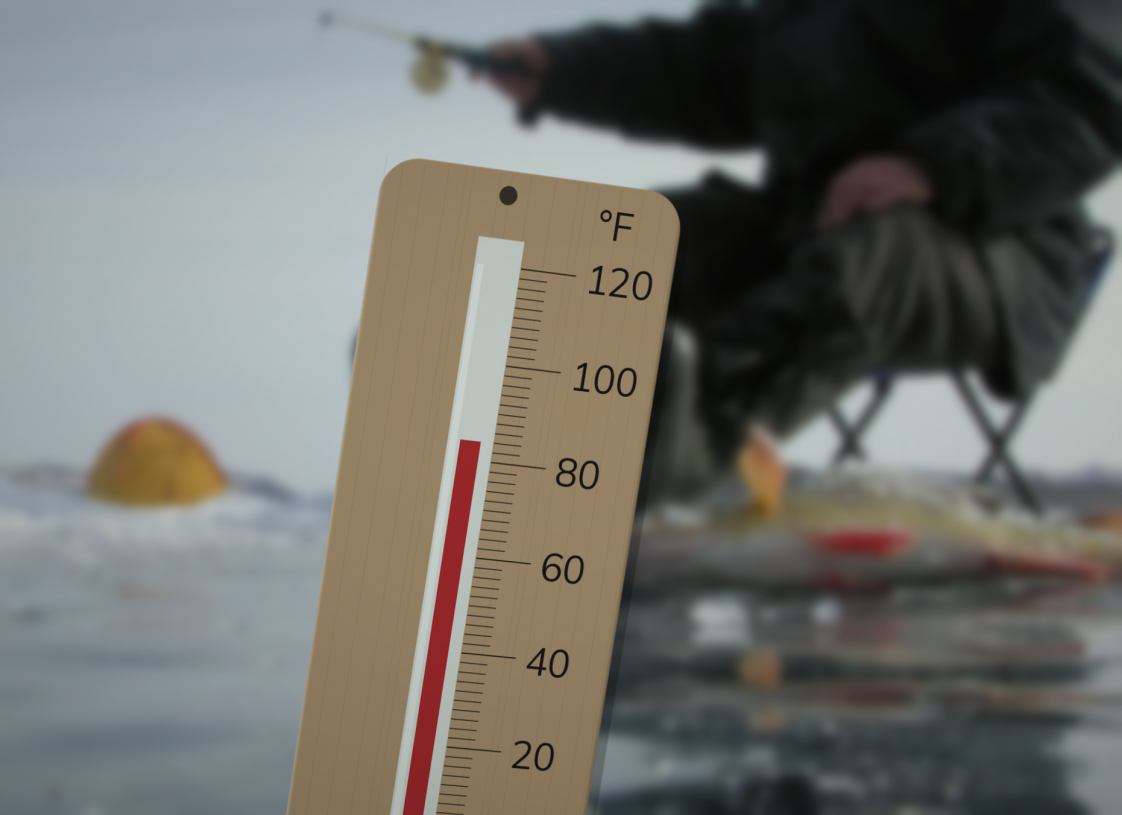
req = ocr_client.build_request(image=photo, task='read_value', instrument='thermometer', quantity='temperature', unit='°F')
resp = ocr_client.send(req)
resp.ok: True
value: 84 °F
